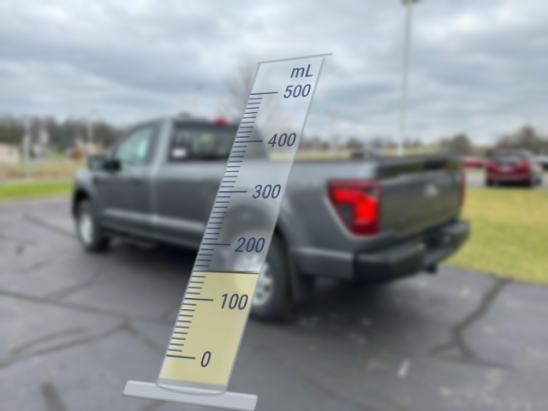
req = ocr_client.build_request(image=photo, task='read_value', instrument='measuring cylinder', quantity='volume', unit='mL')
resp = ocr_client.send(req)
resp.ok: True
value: 150 mL
